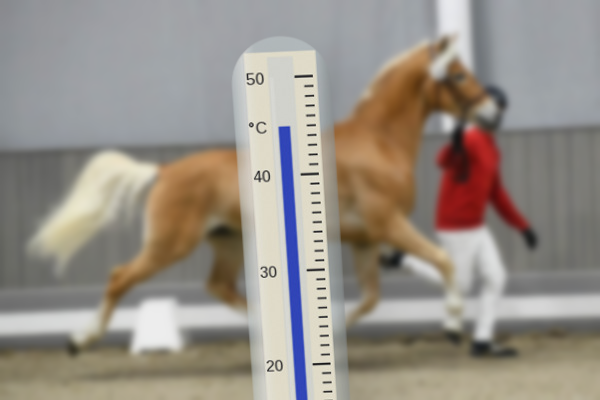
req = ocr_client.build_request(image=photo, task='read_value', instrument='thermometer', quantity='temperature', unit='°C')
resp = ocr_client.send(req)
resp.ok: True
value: 45 °C
